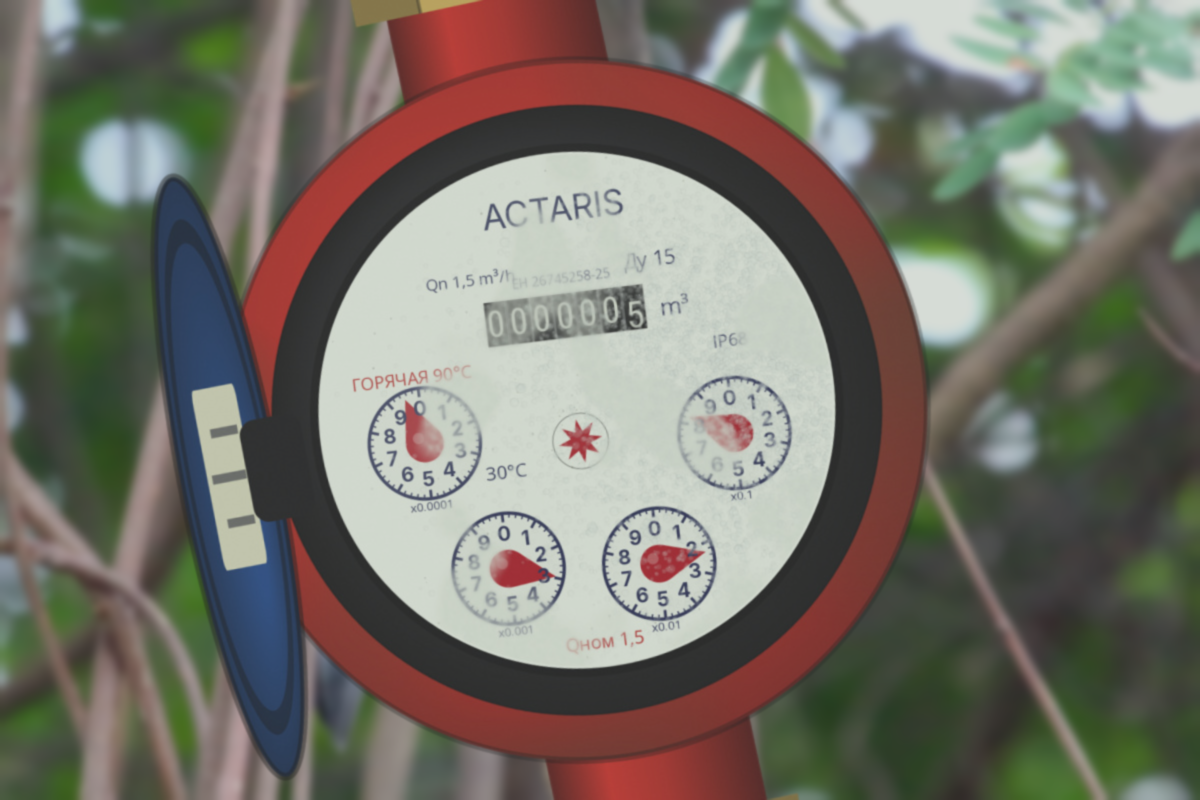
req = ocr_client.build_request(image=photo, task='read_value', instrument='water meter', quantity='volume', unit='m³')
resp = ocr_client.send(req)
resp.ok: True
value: 4.8229 m³
